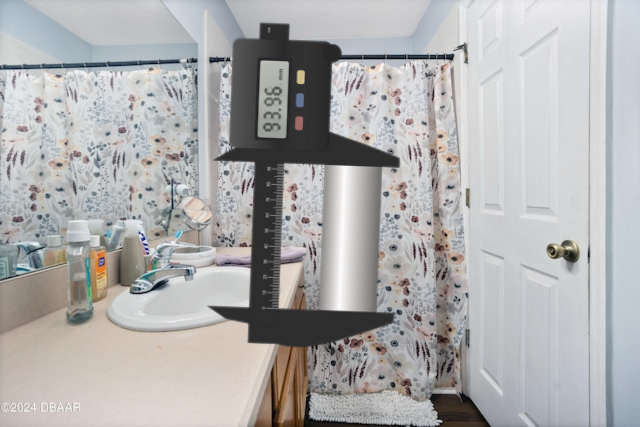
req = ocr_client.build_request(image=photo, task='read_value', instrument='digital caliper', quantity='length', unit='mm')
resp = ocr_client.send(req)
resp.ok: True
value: 93.96 mm
